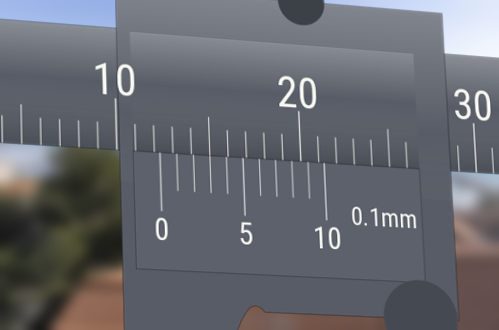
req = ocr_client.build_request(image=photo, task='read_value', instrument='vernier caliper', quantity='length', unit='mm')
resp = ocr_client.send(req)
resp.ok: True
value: 12.3 mm
